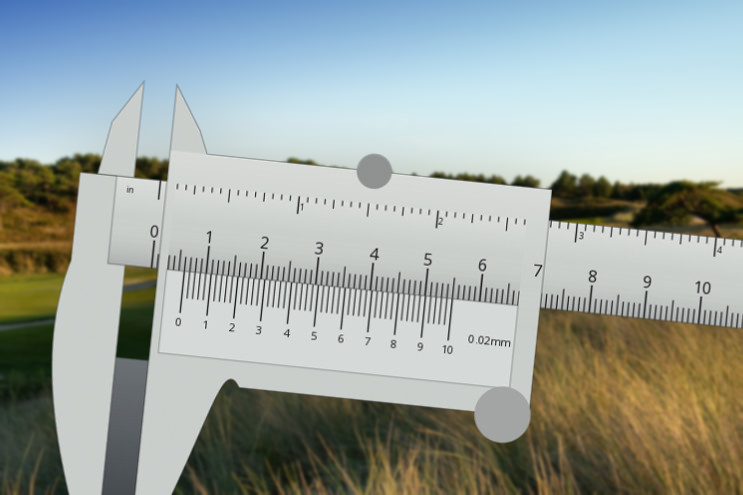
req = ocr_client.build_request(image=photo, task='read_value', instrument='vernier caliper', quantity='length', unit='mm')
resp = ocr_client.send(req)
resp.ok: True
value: 6.0 mm
